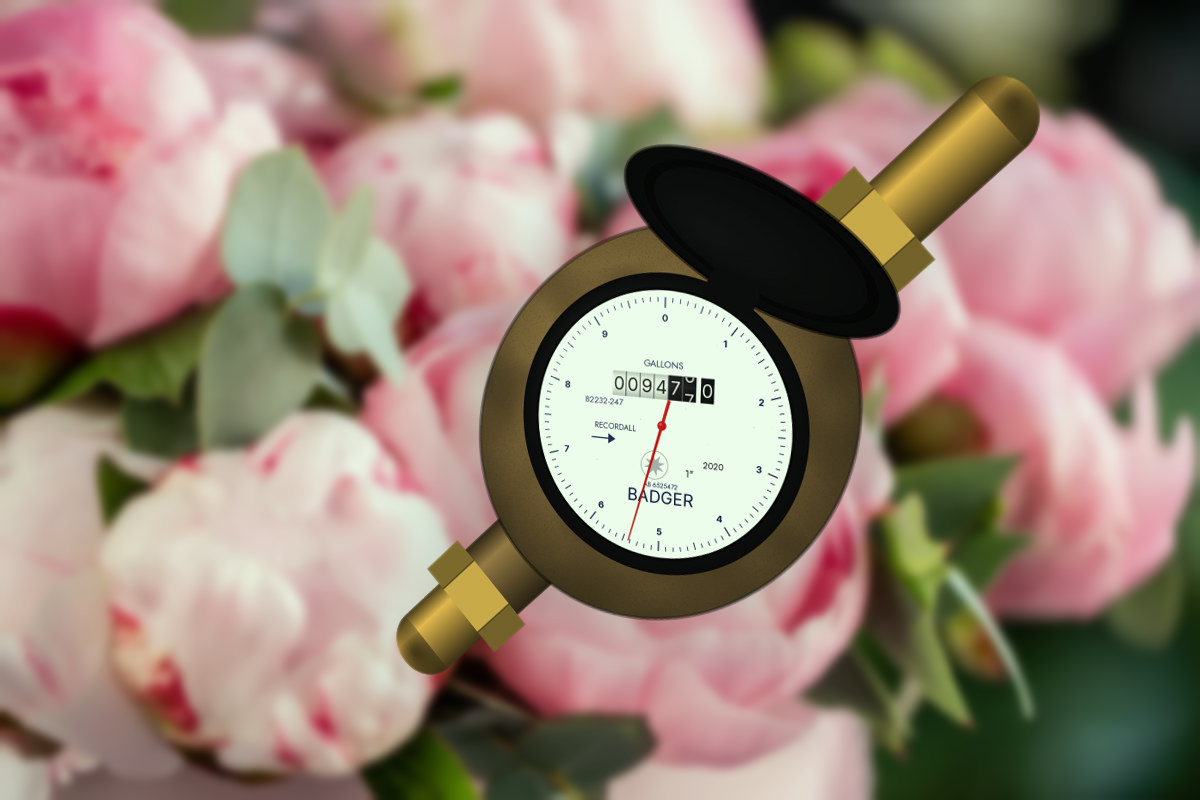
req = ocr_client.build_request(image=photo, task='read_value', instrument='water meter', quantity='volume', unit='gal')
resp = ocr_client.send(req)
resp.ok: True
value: 94765.4 gal
